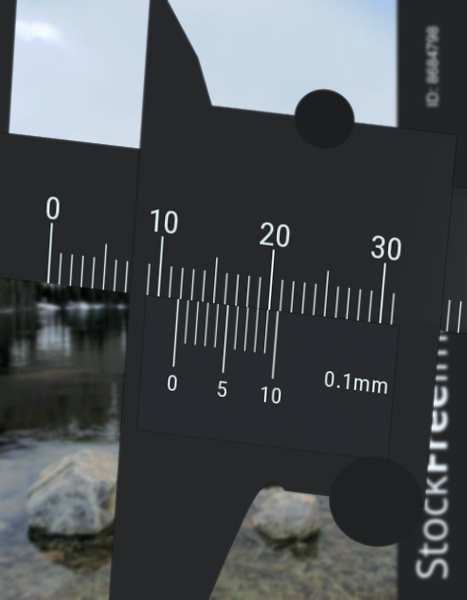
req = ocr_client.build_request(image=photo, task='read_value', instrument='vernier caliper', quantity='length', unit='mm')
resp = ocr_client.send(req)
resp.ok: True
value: 11.8 mm
